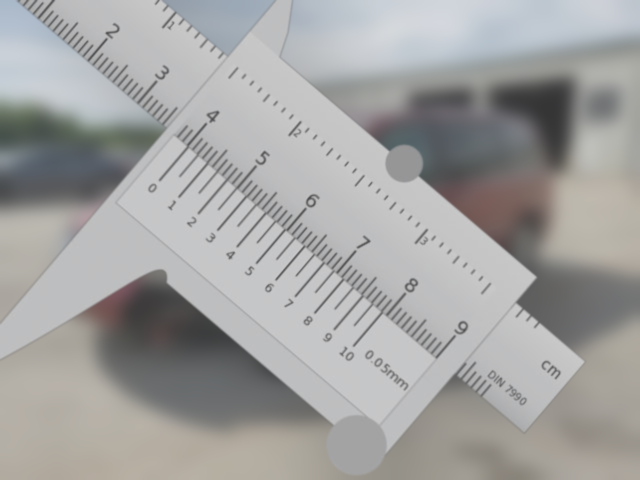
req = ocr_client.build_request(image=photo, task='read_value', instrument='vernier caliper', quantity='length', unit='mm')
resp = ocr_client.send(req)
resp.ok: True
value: 40.2 mm
